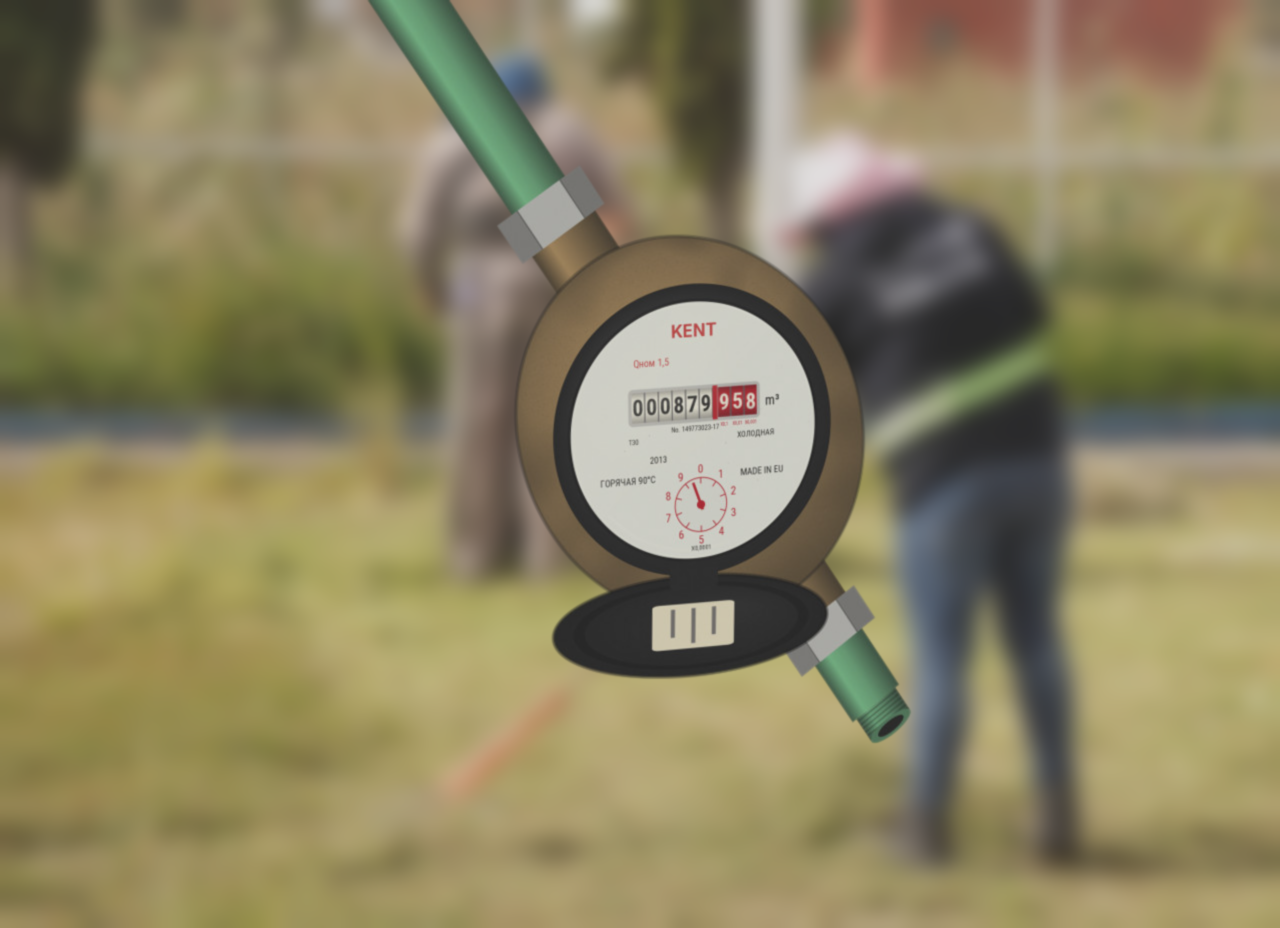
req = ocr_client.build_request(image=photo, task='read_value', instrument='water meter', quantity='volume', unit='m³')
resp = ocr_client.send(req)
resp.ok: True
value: 879.9579 m³
